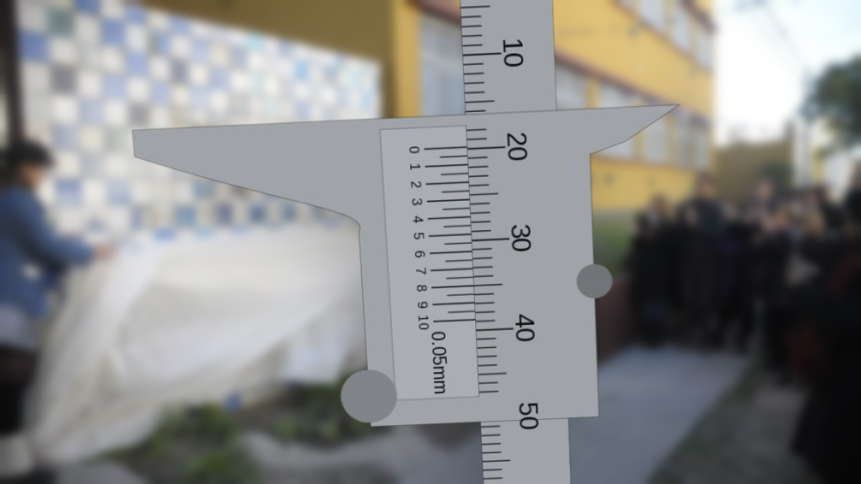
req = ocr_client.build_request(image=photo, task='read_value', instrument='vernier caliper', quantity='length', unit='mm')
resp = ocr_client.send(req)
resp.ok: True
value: 19.8 mm
